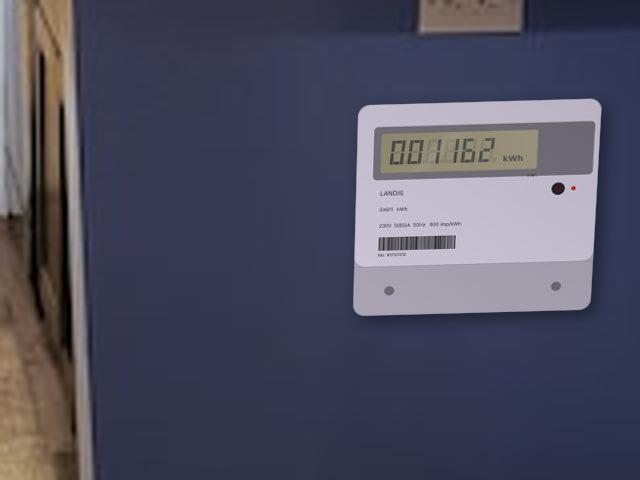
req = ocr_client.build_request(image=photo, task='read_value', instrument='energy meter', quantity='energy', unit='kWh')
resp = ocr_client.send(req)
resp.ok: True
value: 1162 kWh
